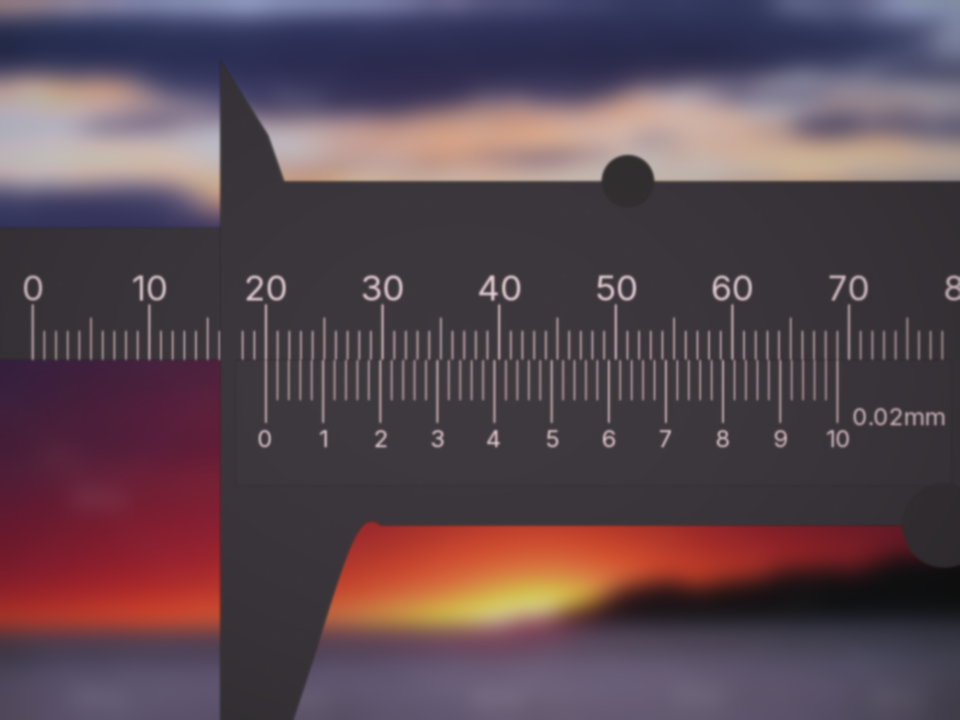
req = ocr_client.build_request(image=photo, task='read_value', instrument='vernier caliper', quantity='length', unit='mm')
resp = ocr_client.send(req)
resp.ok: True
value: 20.0 mm
